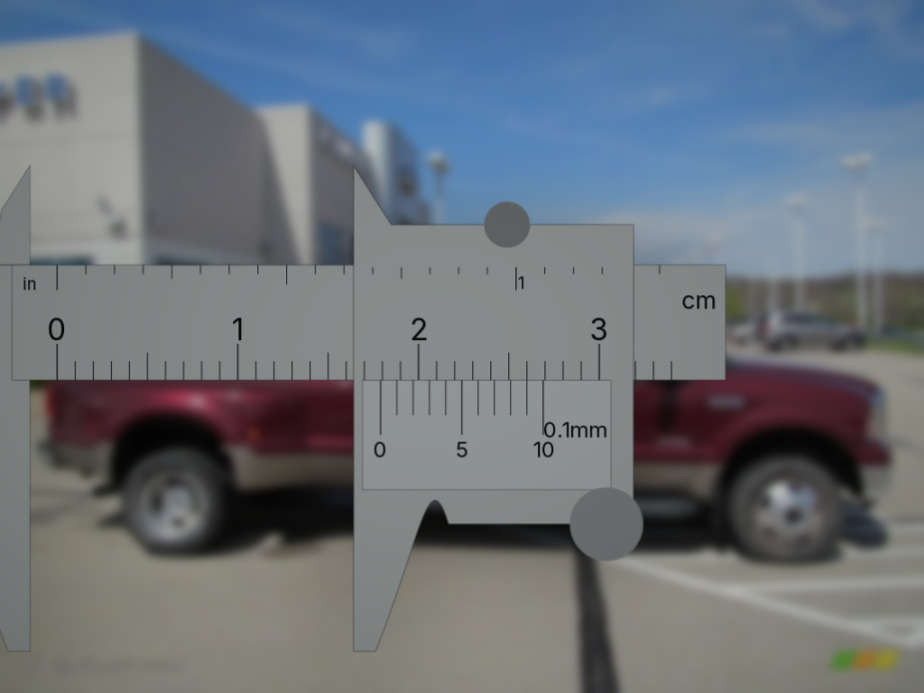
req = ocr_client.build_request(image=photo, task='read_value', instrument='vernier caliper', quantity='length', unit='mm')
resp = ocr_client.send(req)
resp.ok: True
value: 17.9 mm
